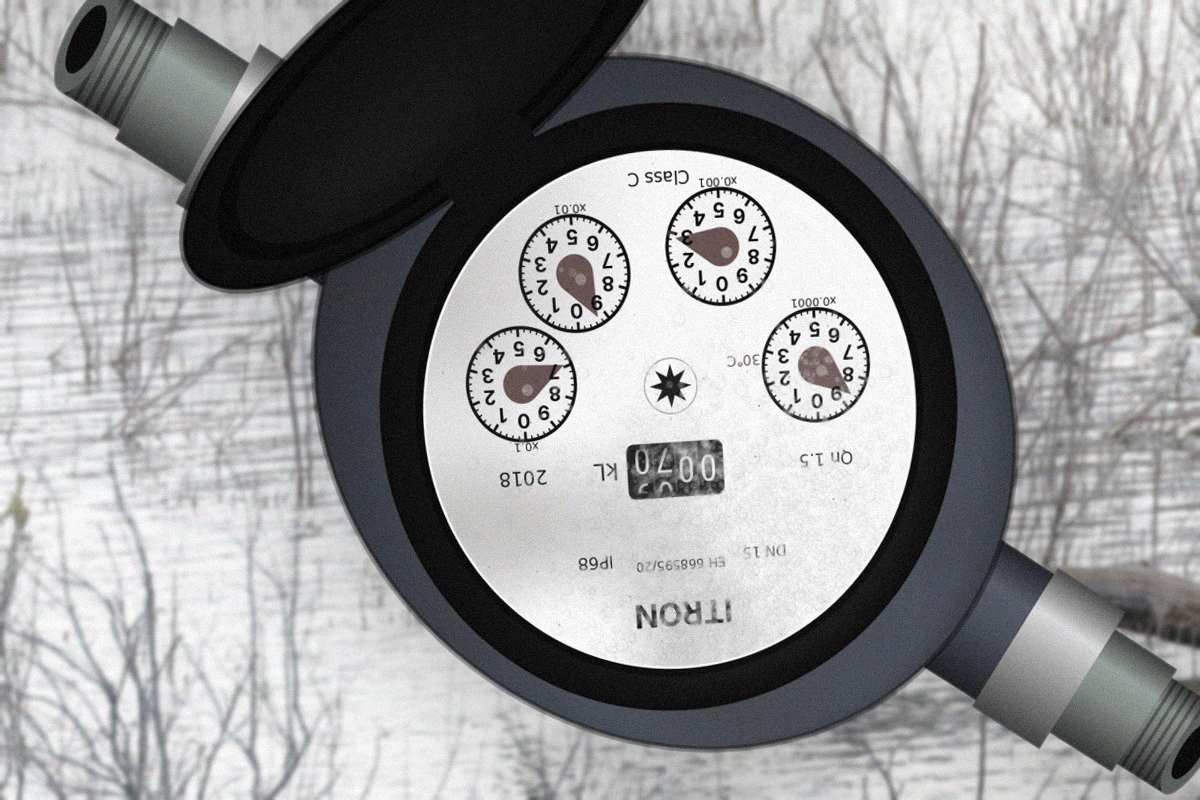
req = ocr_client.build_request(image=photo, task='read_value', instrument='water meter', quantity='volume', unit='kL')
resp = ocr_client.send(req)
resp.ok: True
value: 69.6928 kL
